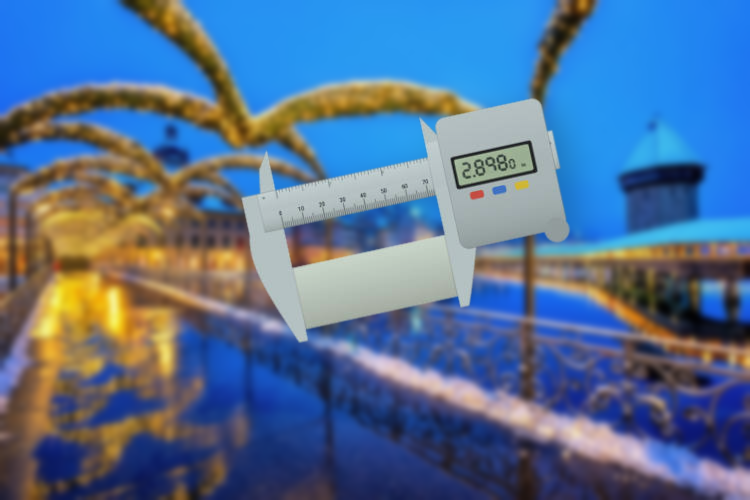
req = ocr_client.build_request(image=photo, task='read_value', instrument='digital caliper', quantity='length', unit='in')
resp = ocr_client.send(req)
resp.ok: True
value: 2.8980 in
